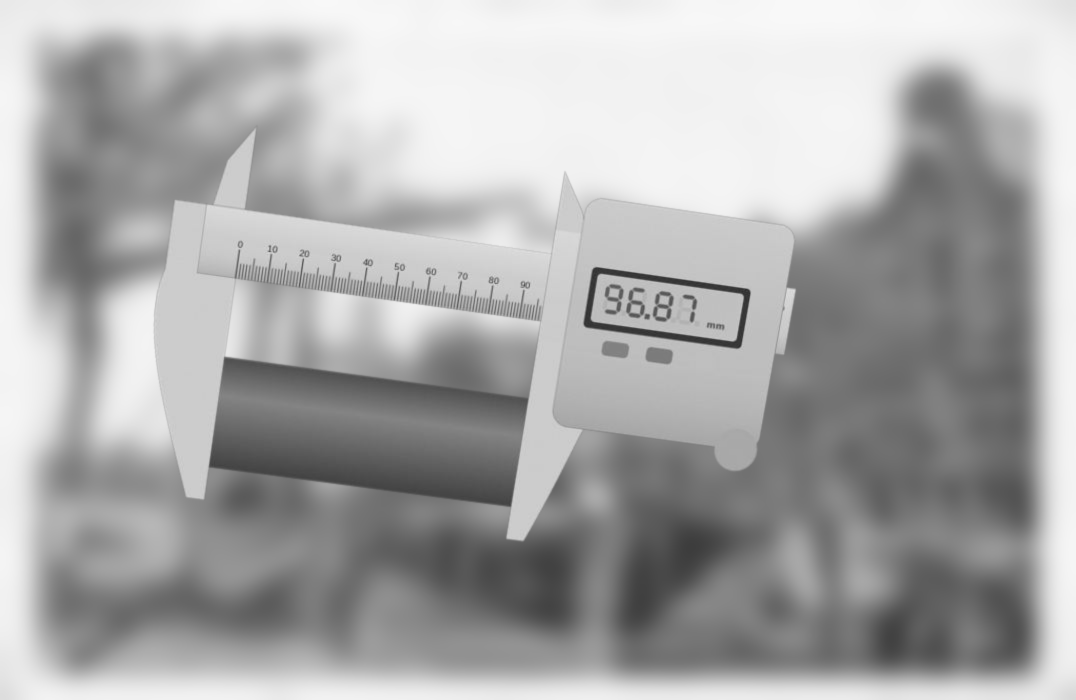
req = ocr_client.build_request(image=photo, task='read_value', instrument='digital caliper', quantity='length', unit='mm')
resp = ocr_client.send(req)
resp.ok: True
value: 96.87 mm
